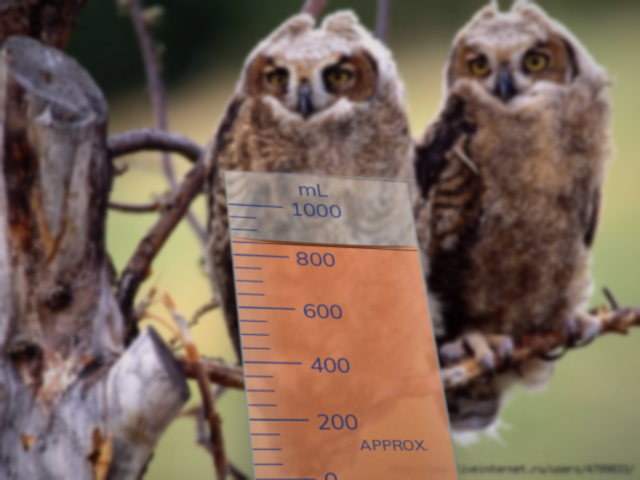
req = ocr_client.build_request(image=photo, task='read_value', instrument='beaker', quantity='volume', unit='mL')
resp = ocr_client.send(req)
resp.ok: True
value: 850 mL
